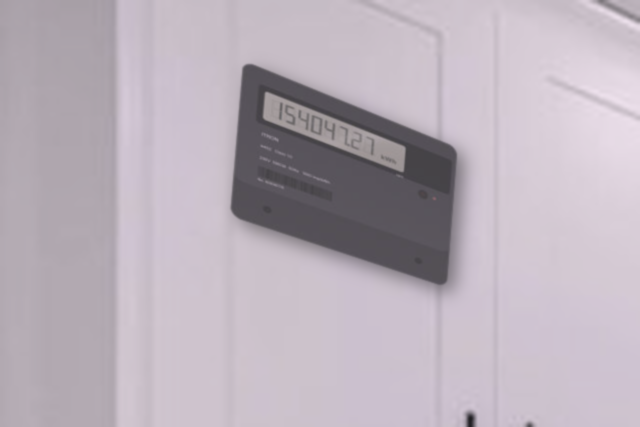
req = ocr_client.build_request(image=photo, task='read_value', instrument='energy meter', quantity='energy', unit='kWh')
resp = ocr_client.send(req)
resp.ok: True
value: 154047.27 kWh
